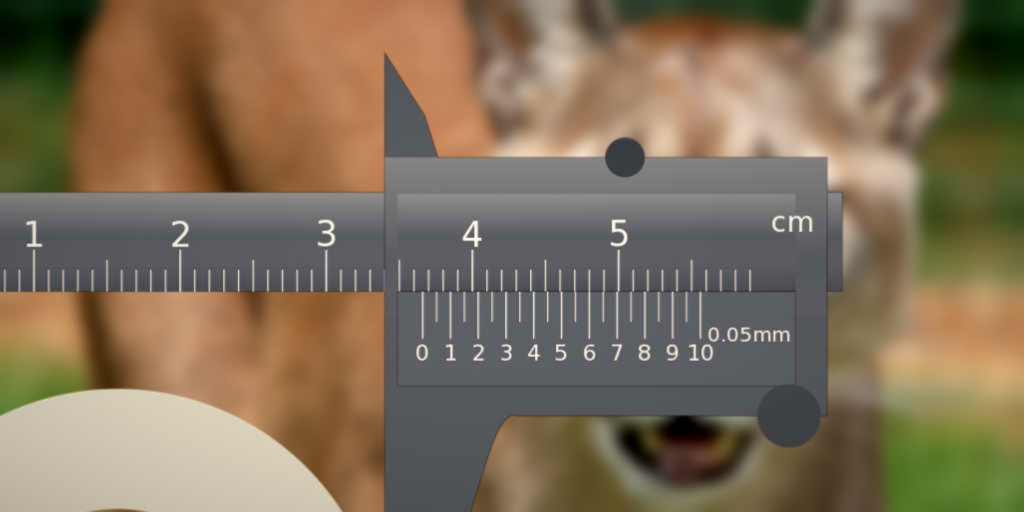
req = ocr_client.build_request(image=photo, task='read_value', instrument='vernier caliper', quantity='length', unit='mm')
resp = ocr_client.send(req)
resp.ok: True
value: 36.6 mm
